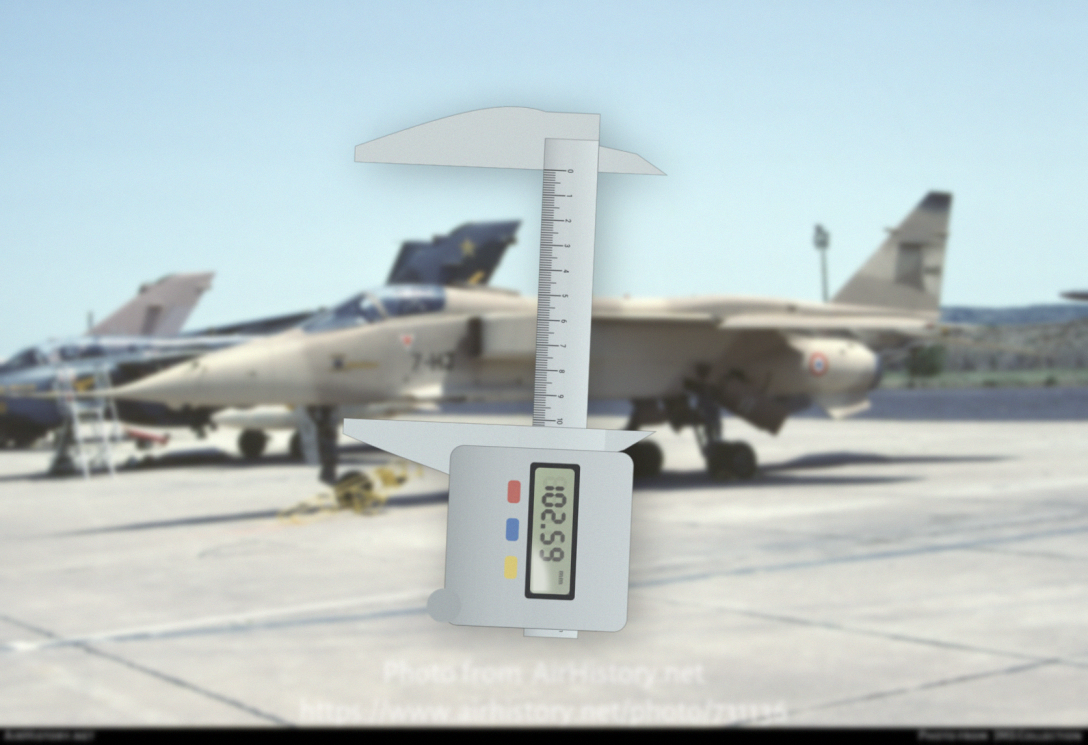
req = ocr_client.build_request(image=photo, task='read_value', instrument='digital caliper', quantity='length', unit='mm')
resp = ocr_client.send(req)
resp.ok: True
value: 102.59 mm
